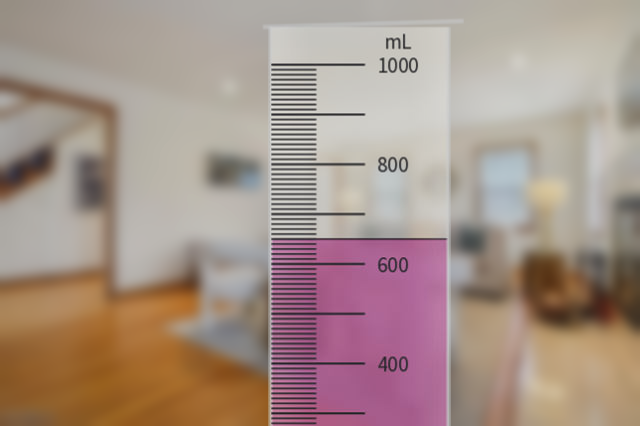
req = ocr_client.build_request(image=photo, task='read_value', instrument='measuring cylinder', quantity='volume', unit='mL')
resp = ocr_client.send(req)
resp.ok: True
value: 650 mL
